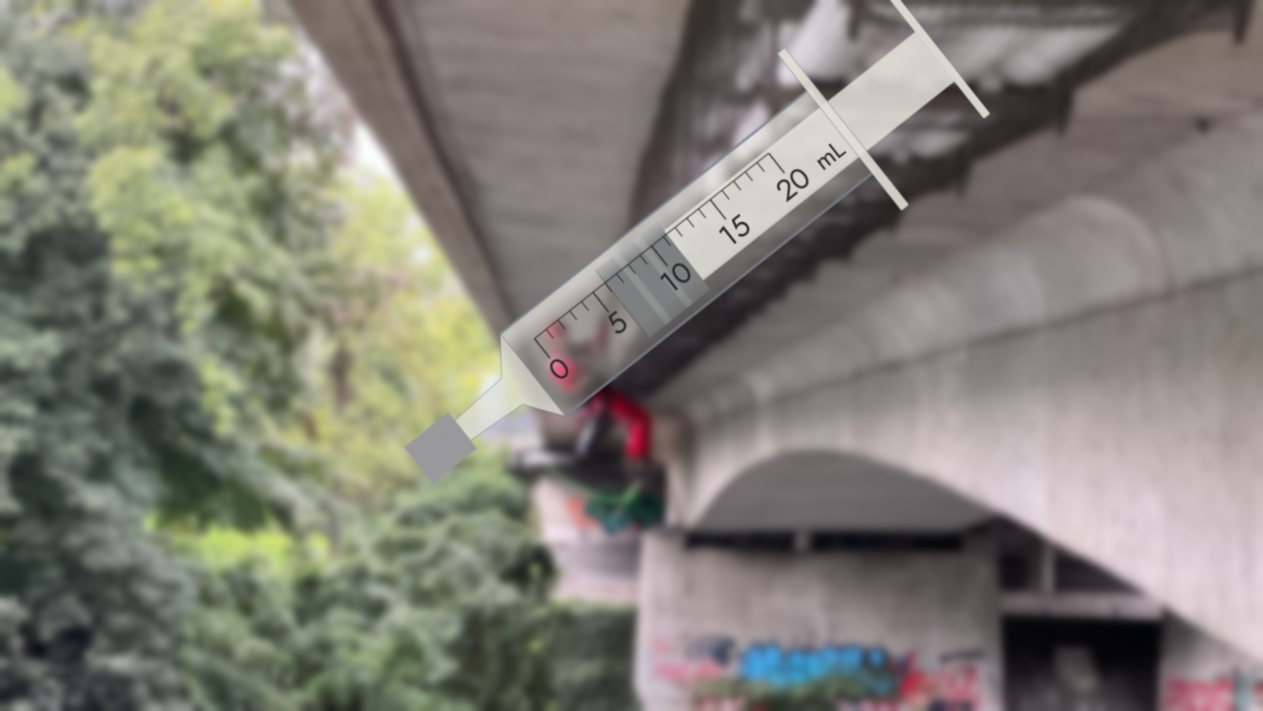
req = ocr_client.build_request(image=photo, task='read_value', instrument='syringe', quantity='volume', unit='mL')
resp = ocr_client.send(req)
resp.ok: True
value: 6 mL
